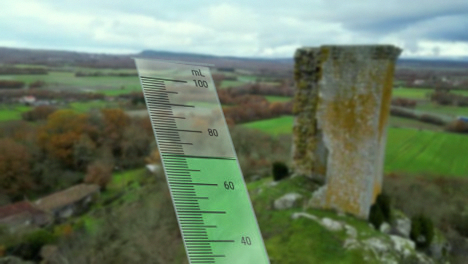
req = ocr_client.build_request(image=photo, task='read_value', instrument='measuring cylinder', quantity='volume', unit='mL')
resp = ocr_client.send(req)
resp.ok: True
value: 70 mL
